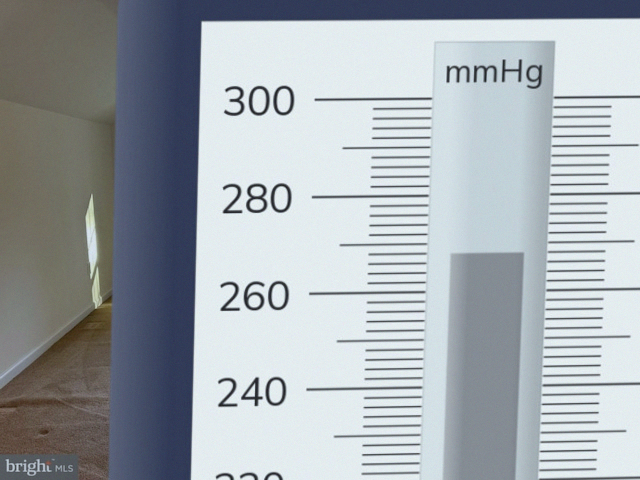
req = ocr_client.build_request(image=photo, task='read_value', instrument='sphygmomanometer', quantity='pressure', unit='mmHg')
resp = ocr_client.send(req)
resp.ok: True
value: 268 mmHg
